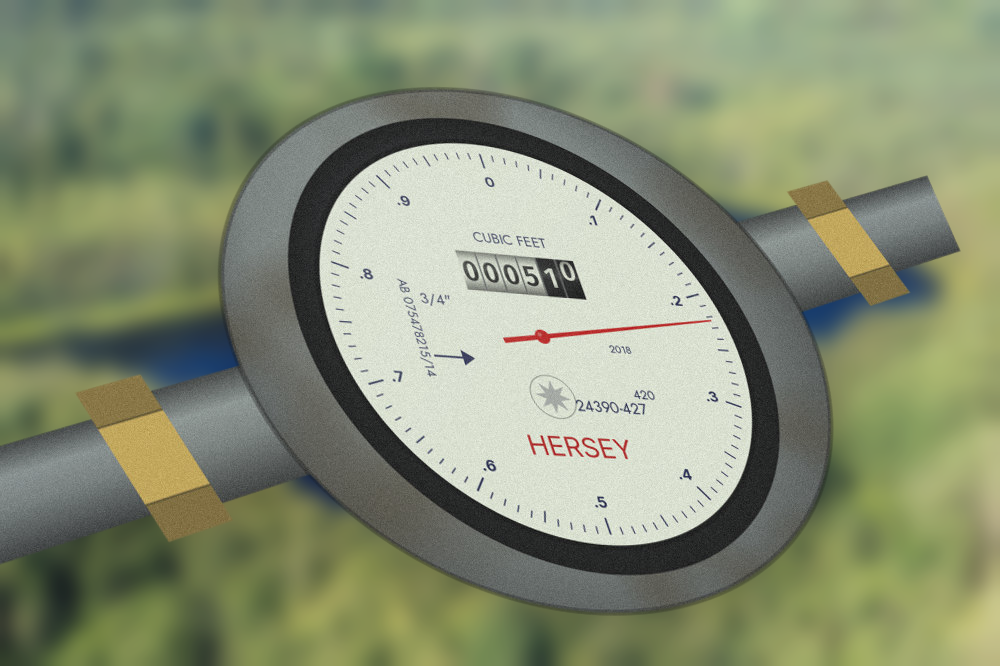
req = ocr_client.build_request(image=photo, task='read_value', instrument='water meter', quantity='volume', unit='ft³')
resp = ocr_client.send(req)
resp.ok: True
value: 510.22 ft³
